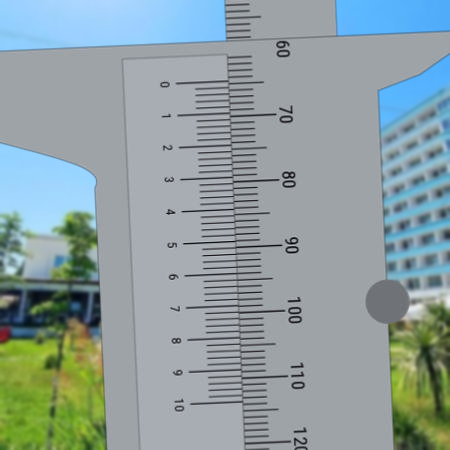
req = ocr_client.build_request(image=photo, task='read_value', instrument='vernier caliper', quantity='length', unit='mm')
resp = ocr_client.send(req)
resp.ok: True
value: 64.6 mm
